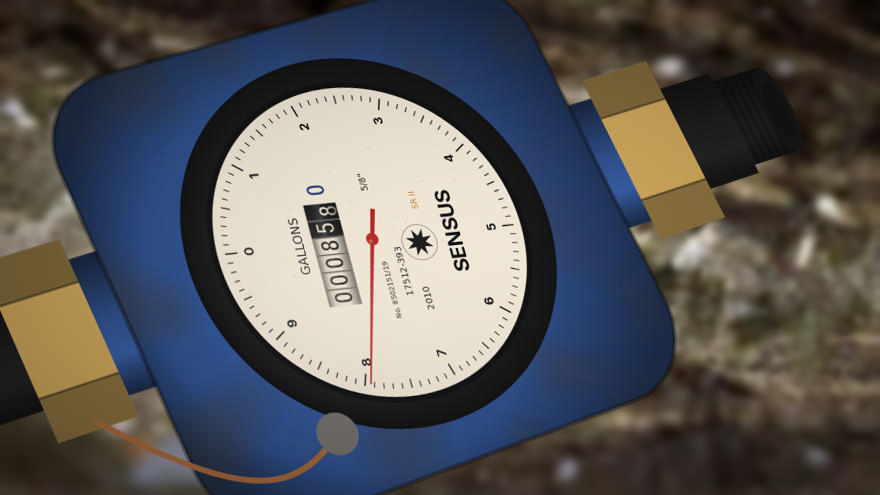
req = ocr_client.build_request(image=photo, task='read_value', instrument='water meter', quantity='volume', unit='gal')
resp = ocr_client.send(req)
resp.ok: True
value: 8577.9 gal
